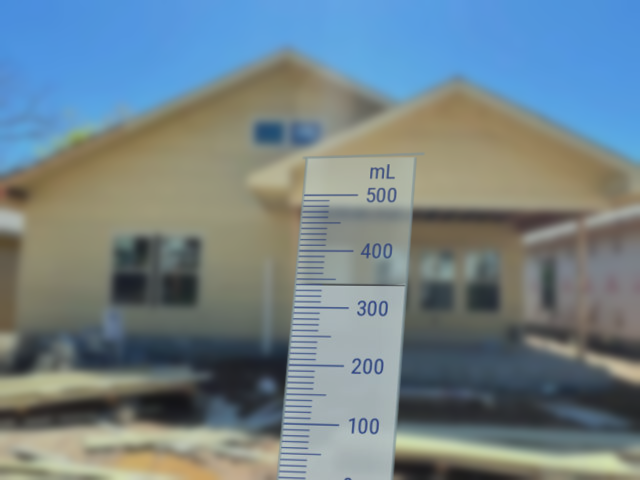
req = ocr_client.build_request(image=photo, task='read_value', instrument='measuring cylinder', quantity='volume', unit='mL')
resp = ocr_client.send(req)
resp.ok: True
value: 340 mL
